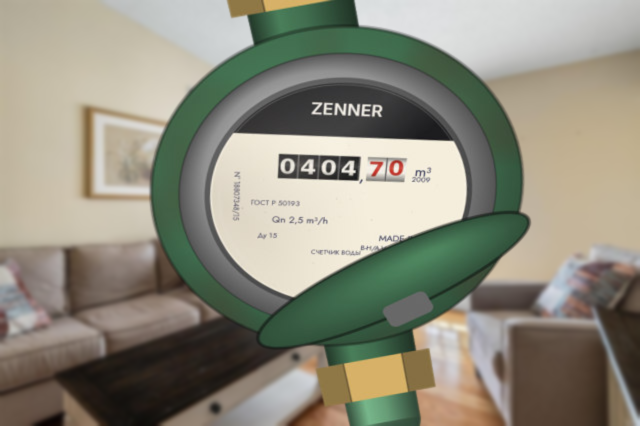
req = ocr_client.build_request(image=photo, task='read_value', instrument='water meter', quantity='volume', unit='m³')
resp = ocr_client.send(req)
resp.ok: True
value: 404.70 m³
